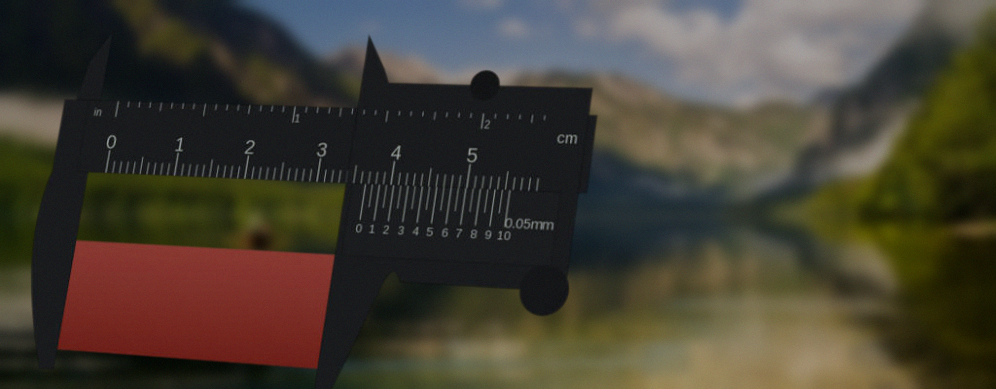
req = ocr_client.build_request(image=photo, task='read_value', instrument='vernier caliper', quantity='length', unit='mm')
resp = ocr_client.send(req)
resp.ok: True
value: 36.6 mm
